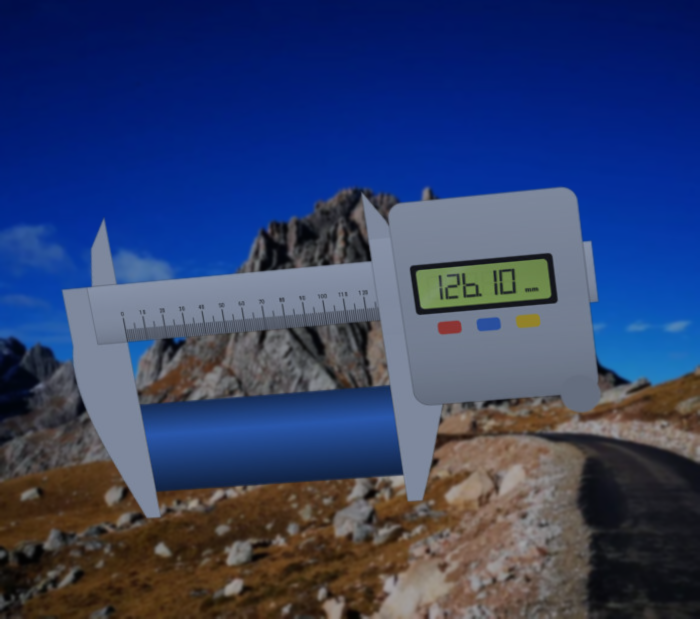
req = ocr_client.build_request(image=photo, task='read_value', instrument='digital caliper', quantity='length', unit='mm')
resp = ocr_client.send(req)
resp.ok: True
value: 126.10 mm
